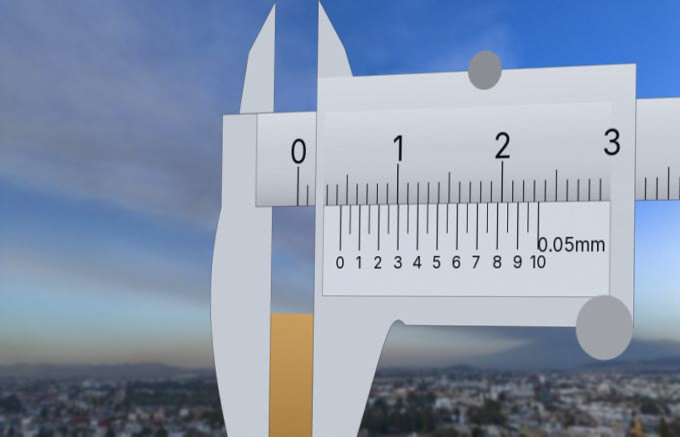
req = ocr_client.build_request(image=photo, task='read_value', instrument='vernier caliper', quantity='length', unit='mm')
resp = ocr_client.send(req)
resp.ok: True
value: 4.4 mm
